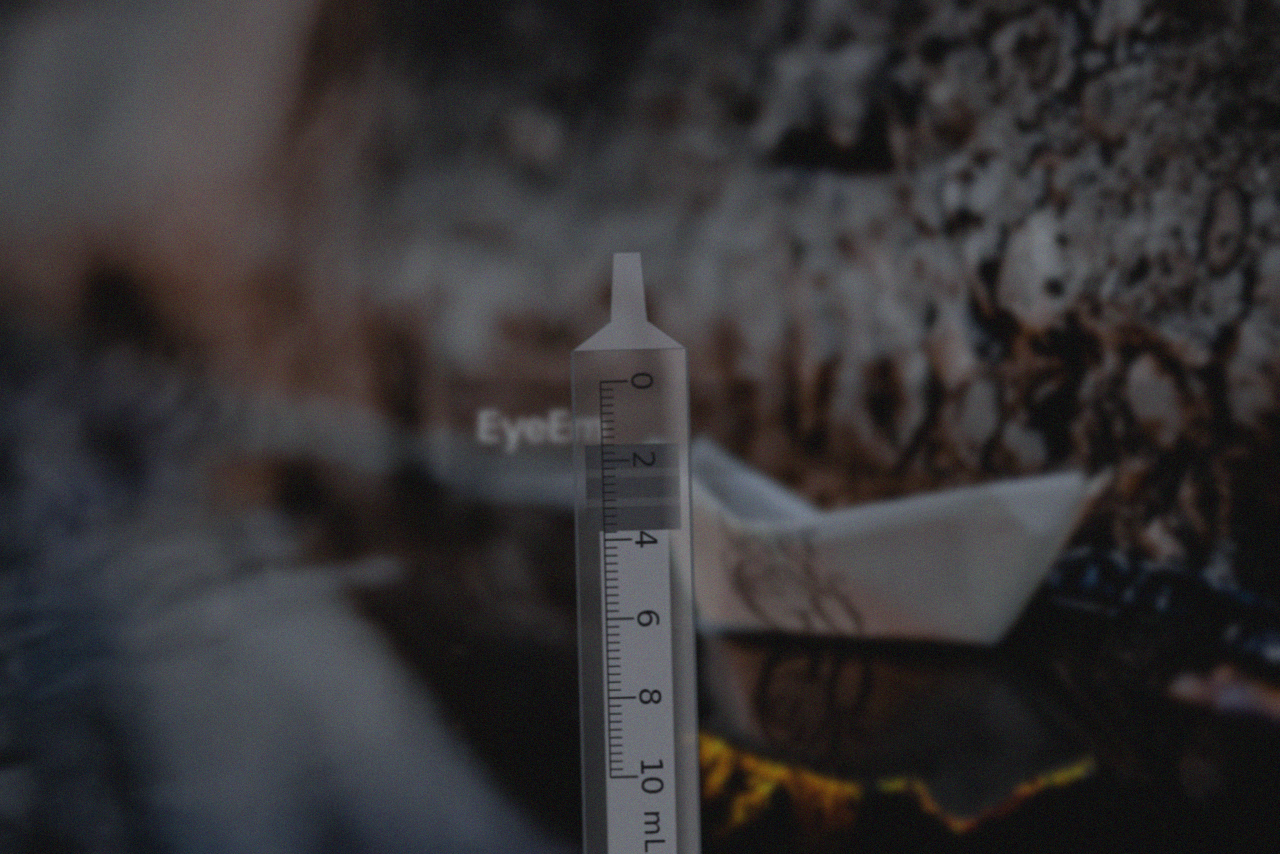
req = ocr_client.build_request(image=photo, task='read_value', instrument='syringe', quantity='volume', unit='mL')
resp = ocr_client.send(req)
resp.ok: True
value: 1.6 mL
